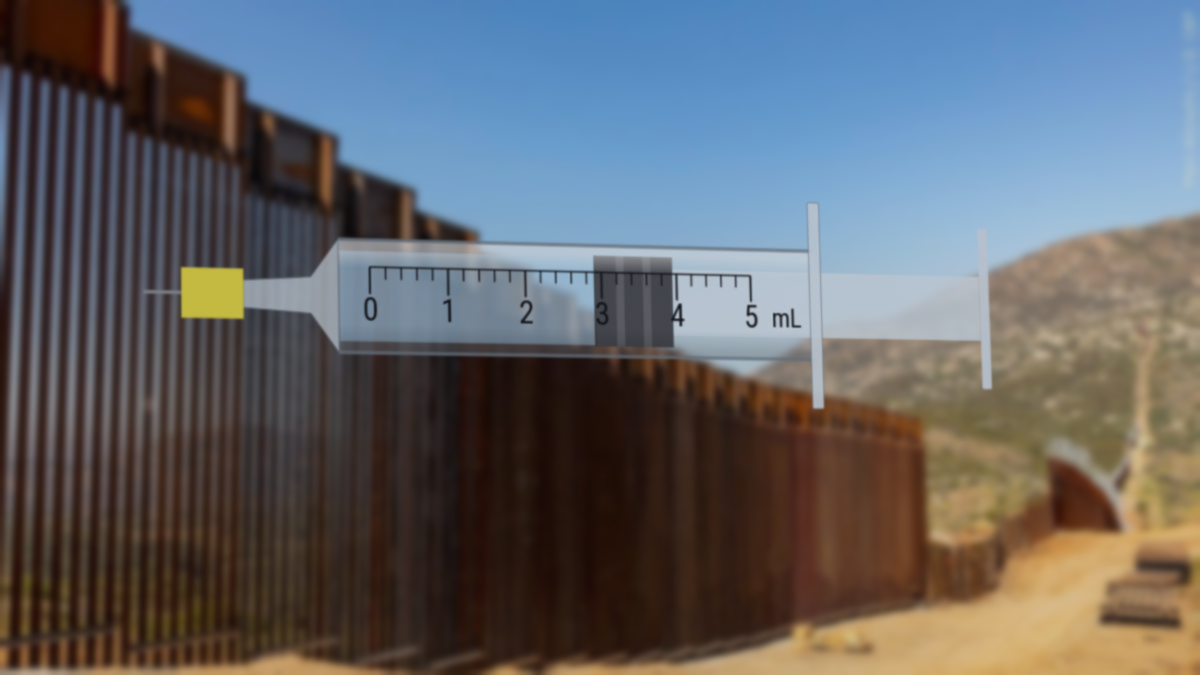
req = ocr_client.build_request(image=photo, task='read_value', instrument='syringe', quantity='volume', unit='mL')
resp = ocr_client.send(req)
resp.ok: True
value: 2.9 mL
